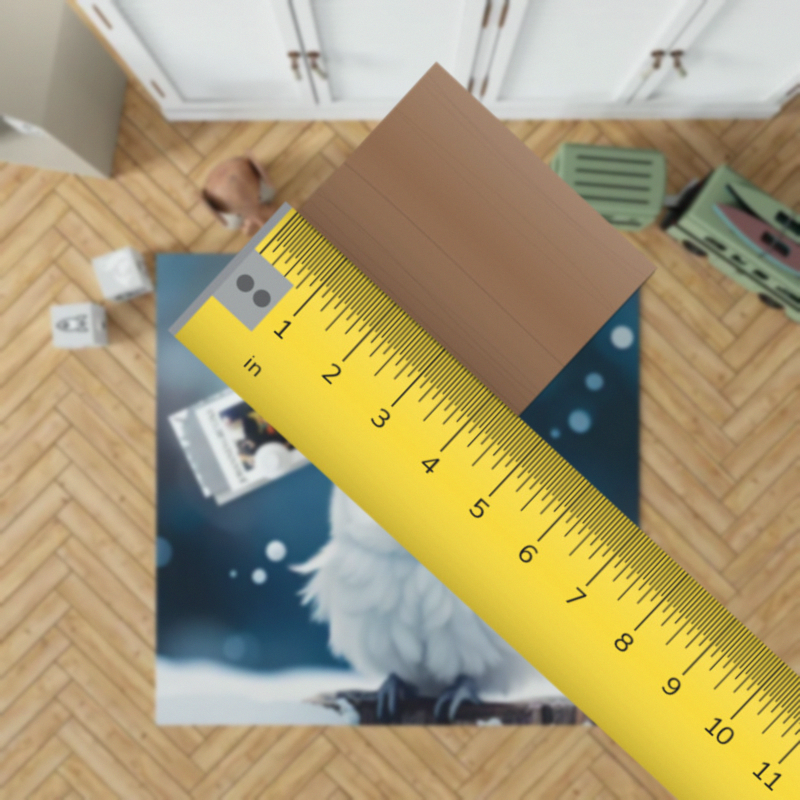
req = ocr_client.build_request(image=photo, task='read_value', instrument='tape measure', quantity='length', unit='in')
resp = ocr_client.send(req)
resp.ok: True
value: 4.5 in
